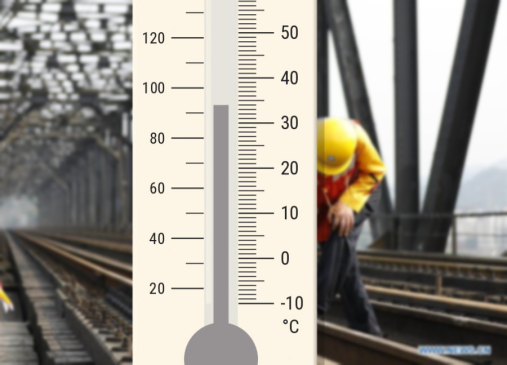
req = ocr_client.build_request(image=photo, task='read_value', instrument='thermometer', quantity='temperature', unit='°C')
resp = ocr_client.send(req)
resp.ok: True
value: 34 °C
